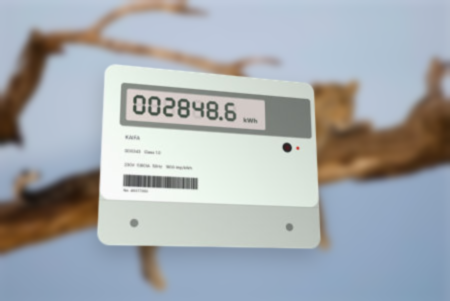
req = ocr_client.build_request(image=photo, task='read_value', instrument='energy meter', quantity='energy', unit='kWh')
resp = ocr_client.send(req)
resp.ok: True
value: 2848.6 kWh
